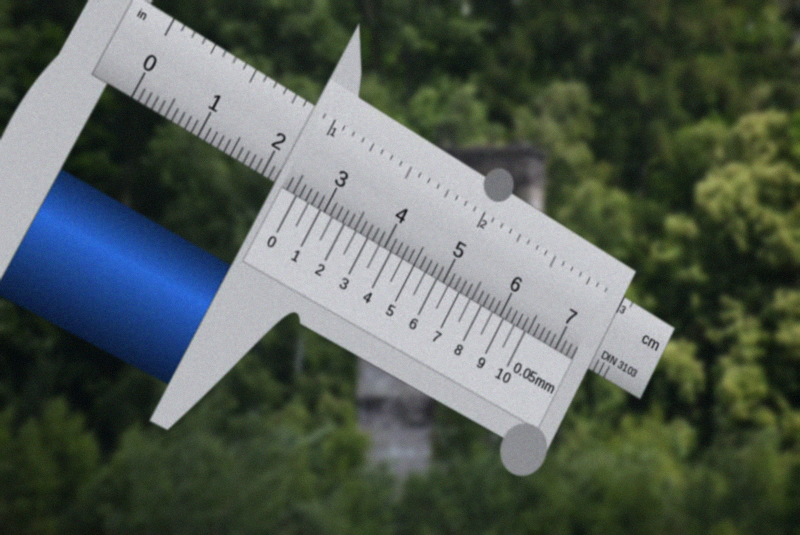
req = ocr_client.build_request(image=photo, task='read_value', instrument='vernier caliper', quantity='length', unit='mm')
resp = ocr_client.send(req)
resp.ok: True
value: 25.5 mm
